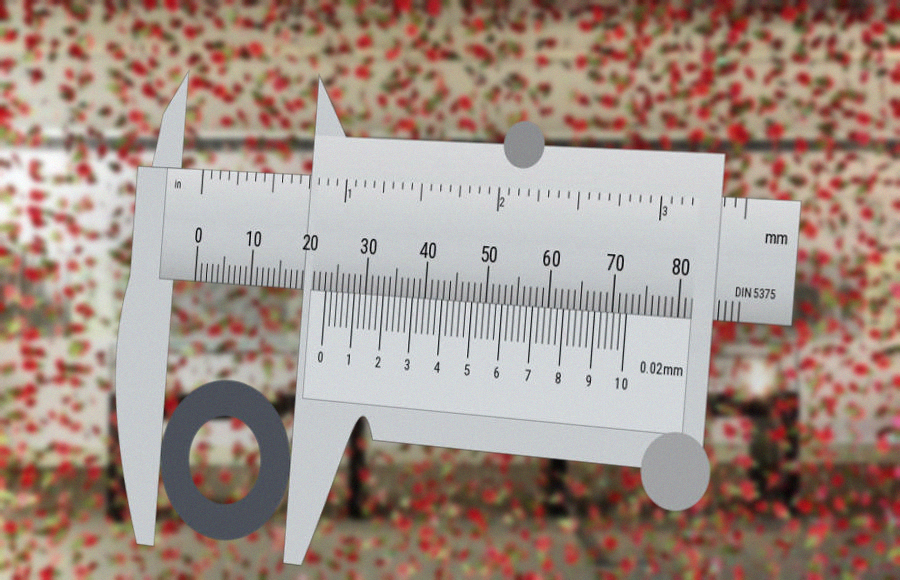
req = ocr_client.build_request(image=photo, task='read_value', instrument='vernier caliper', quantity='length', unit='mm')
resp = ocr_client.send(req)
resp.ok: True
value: 23.2 mm
